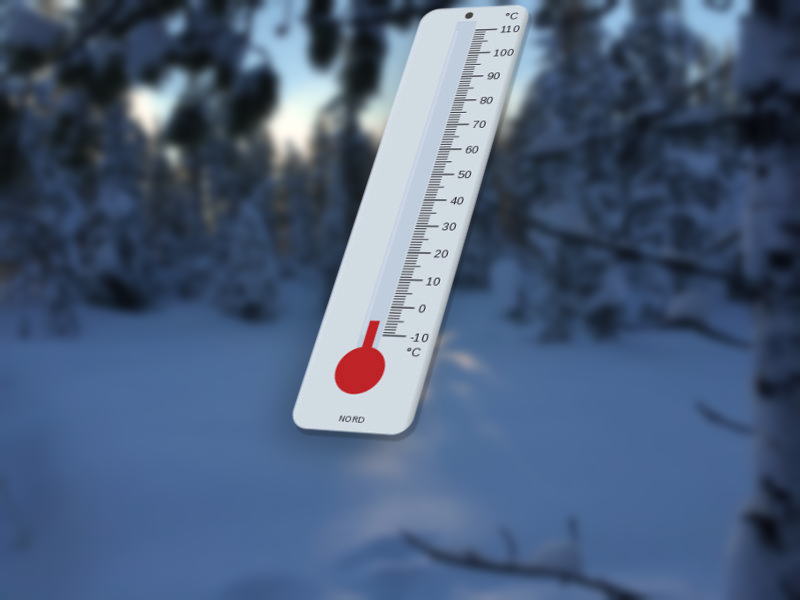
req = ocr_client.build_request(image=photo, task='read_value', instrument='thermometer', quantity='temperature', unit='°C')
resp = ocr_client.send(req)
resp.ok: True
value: -5 °C
